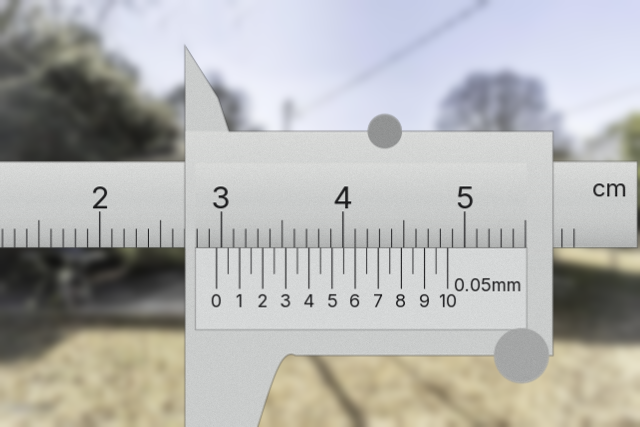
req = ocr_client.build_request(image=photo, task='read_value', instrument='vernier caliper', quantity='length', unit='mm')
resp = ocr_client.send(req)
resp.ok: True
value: 29.6 mm
